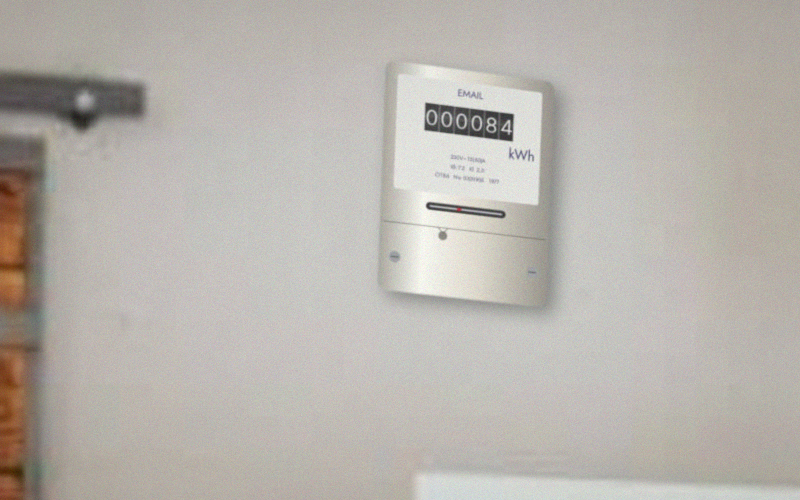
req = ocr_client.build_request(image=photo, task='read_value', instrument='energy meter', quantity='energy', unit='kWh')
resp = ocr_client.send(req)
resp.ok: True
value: 84 kWh
